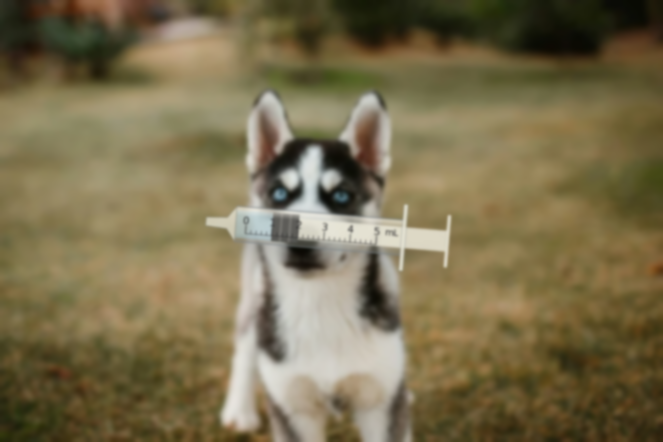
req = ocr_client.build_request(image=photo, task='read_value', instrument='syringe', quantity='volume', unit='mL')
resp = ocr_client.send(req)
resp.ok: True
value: 1 mL
